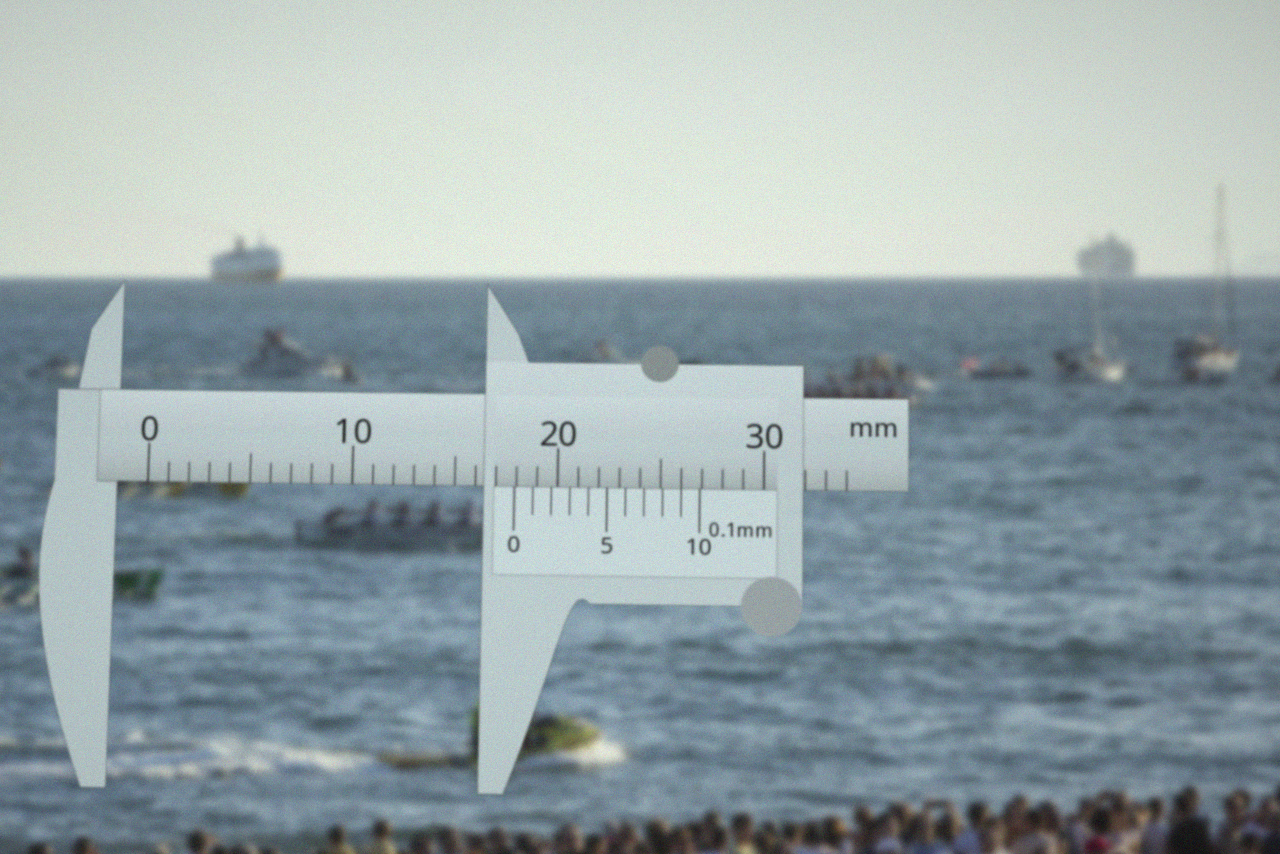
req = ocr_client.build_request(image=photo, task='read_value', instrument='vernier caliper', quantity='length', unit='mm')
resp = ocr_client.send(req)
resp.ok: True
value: 17.9 mm
